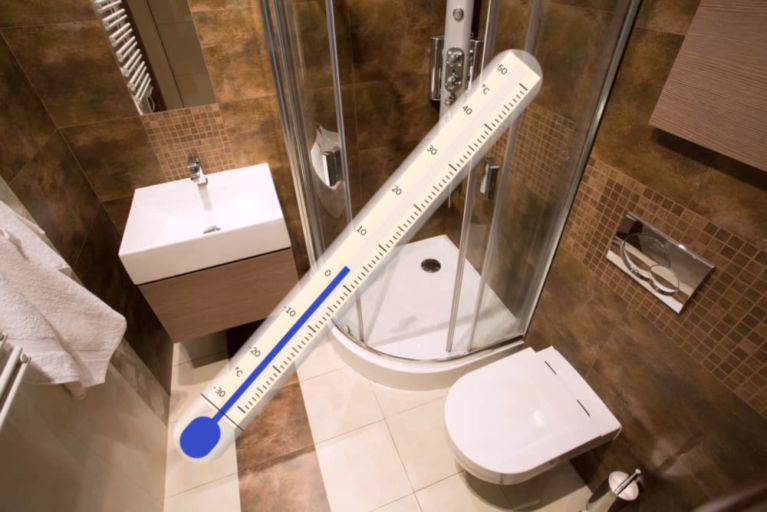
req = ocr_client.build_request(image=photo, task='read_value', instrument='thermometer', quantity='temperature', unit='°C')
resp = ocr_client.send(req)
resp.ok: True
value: 3 °C
